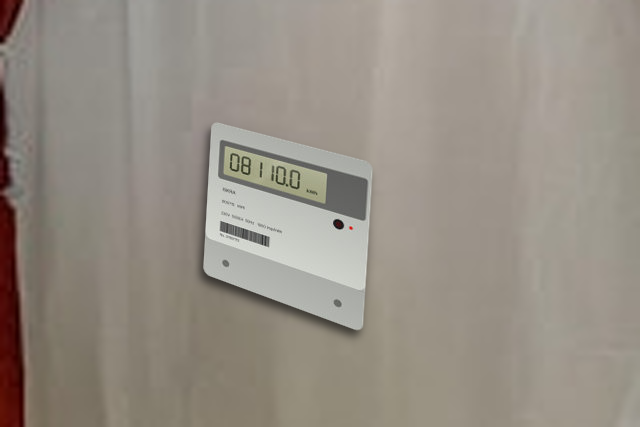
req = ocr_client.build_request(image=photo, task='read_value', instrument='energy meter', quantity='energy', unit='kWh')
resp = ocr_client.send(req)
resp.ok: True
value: 8110.0 kWh
